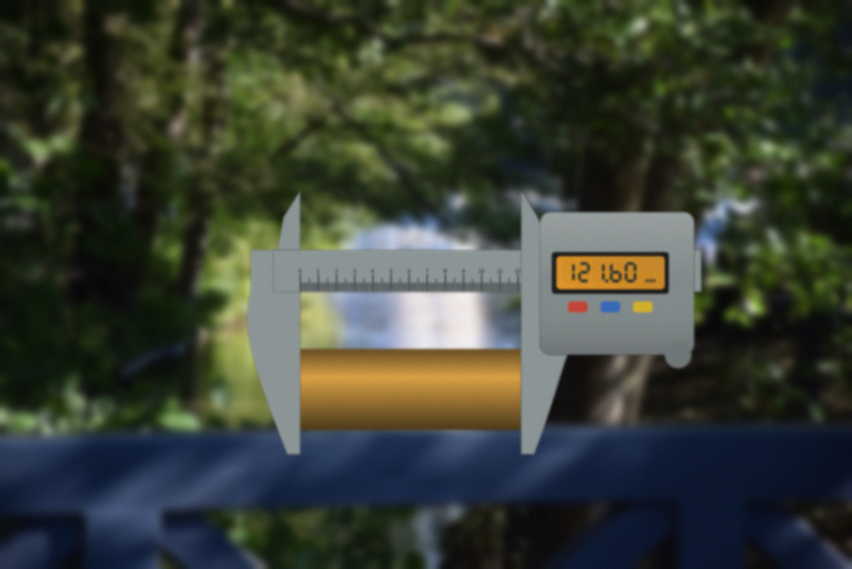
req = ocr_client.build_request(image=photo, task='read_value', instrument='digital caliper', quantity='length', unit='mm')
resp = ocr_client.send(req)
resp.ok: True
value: 121.60 mm
